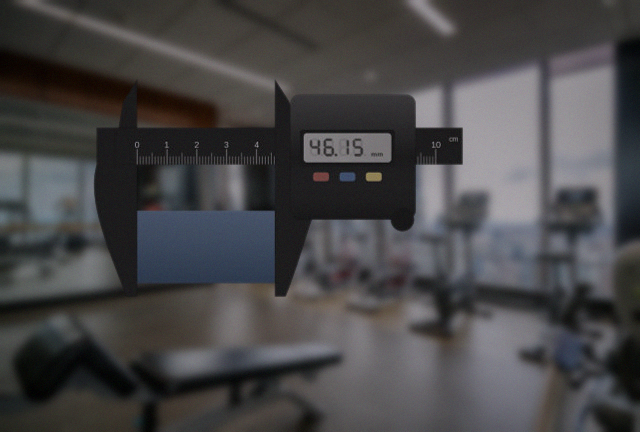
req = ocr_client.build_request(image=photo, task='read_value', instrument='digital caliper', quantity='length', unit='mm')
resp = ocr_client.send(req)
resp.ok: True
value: 46.15 mm
